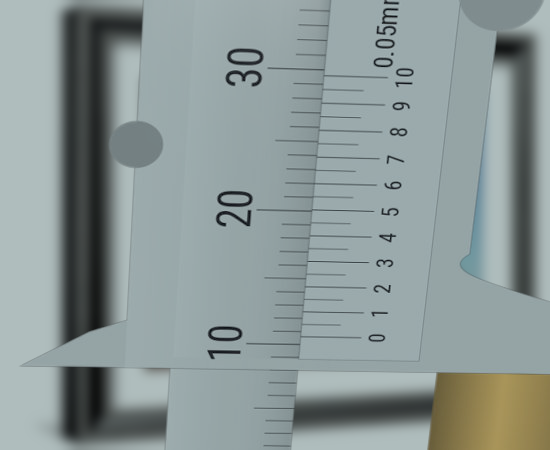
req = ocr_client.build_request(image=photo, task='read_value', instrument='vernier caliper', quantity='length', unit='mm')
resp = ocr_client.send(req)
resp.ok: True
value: 10.6 mm
